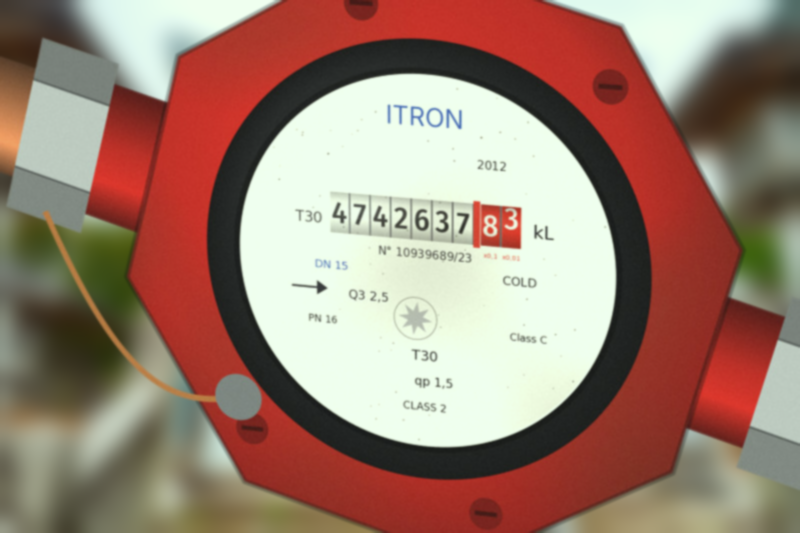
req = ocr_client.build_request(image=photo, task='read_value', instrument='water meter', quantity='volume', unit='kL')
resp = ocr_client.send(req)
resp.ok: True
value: 4742637.83 kL
